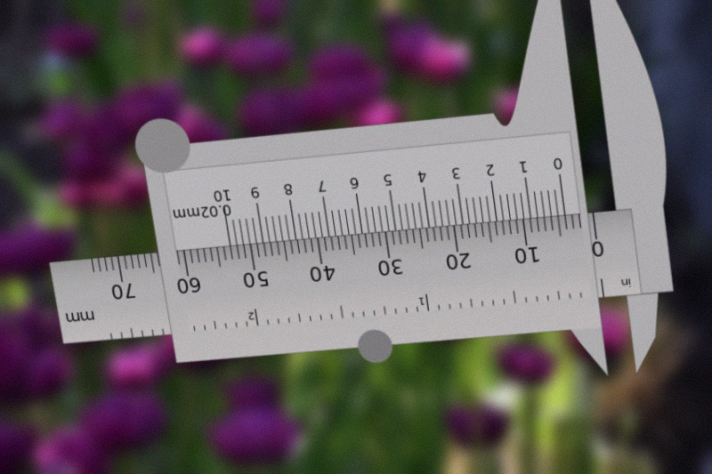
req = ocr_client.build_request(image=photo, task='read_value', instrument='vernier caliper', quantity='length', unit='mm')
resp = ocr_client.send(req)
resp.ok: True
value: 4.0 mm
